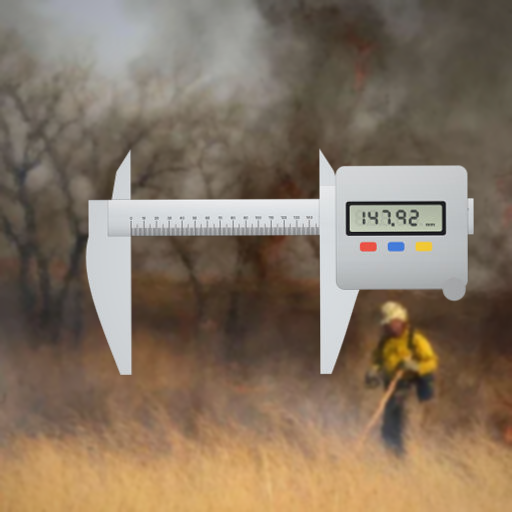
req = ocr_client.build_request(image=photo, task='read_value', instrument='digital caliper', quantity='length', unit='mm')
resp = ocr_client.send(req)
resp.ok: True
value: 147.92 mm
